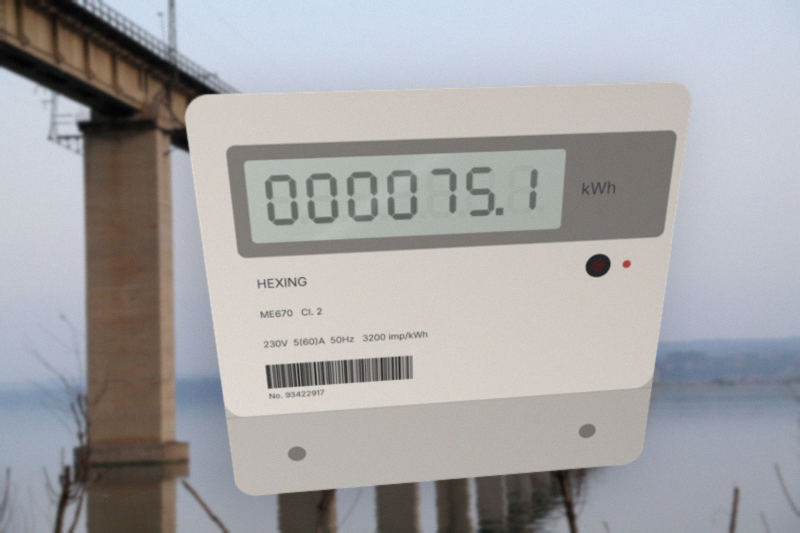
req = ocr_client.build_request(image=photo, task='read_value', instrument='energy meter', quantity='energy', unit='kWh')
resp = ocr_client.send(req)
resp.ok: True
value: 75.1 kWh
